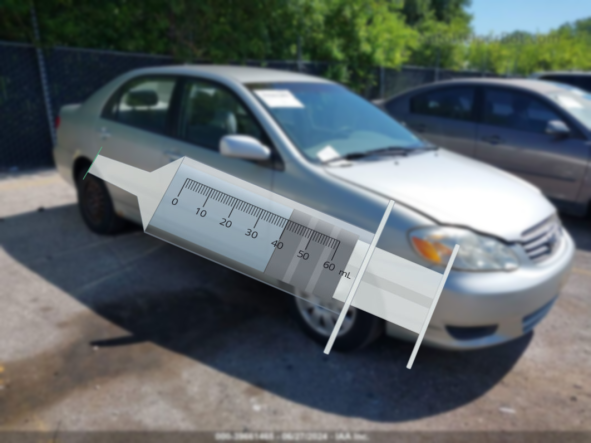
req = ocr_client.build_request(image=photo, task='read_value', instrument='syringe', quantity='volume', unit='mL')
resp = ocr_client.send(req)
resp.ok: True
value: 40 mL
